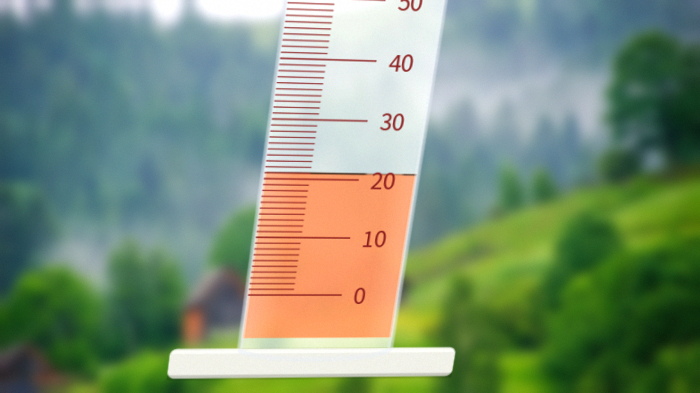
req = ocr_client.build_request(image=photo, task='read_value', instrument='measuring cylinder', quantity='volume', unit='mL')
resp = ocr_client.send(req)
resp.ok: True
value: 21 mL
